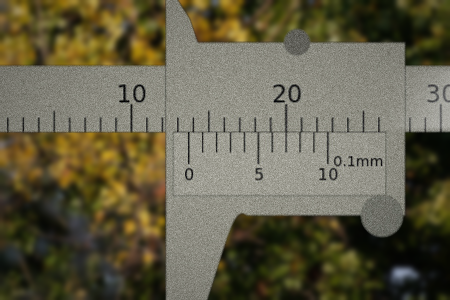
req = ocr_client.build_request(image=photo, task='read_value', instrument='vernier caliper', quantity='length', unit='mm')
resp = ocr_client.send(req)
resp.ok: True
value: 13.7 mm
